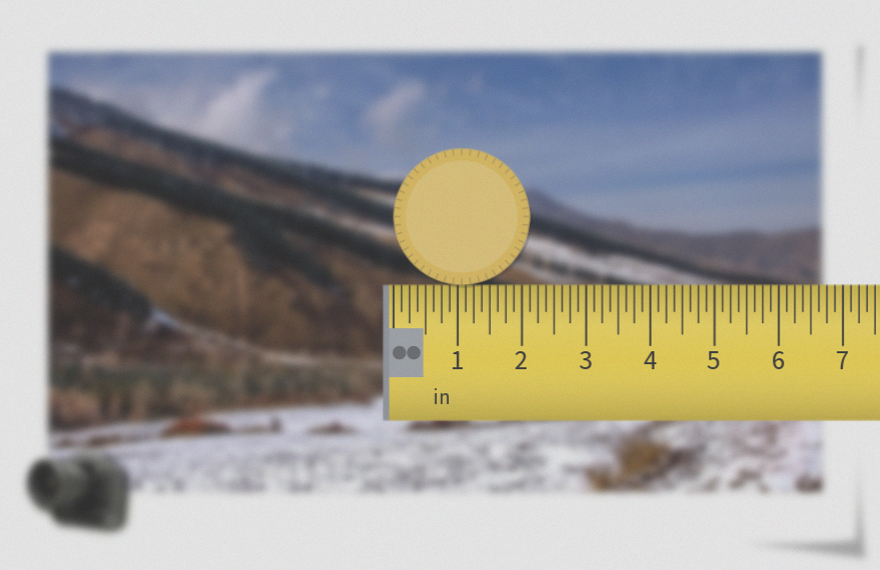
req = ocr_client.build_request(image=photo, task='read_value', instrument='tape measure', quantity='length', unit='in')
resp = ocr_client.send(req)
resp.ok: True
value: 2.125 in
